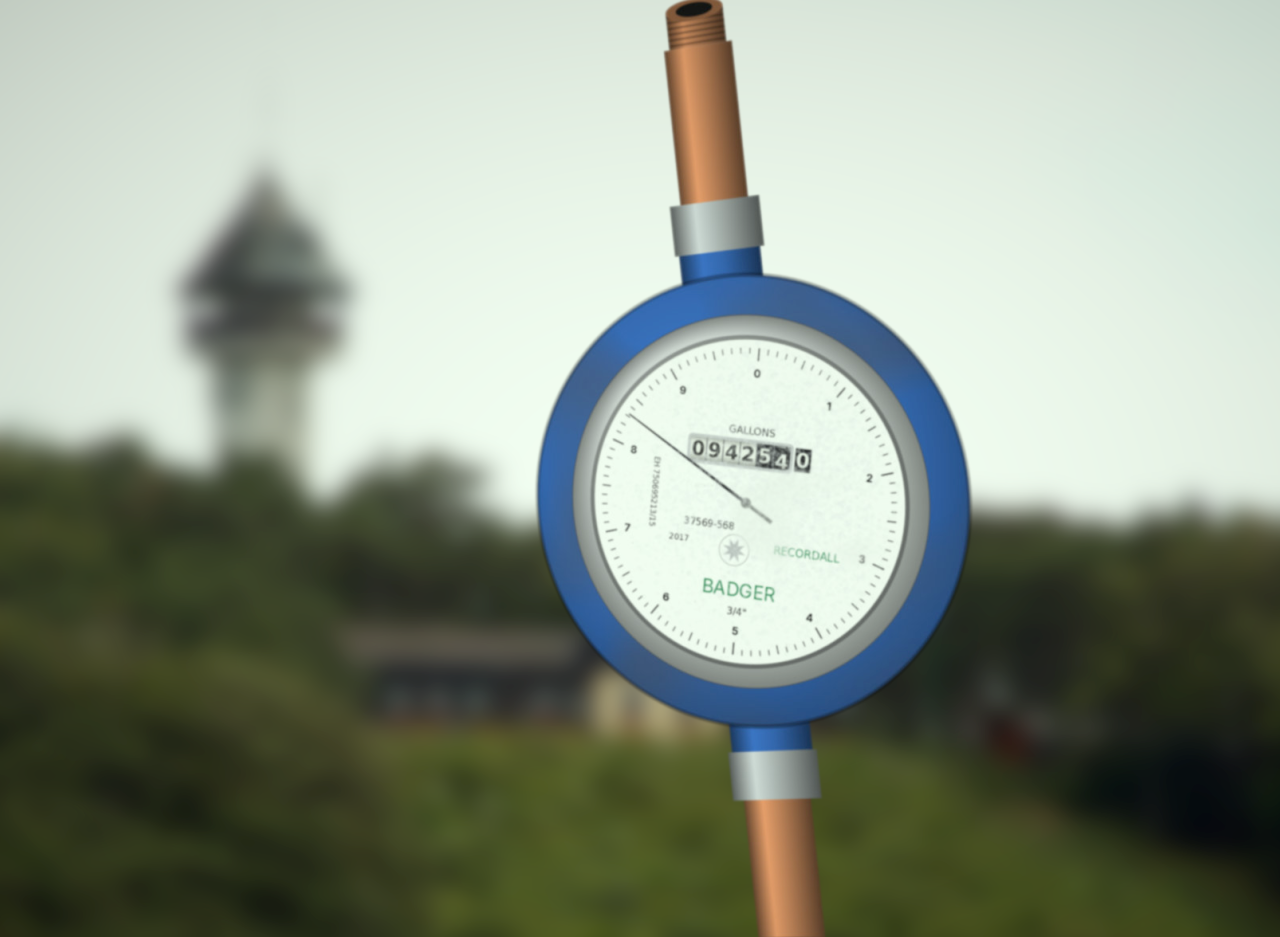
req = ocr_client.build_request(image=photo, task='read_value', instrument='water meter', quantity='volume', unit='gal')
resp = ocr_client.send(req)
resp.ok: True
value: 942538.3 gal
